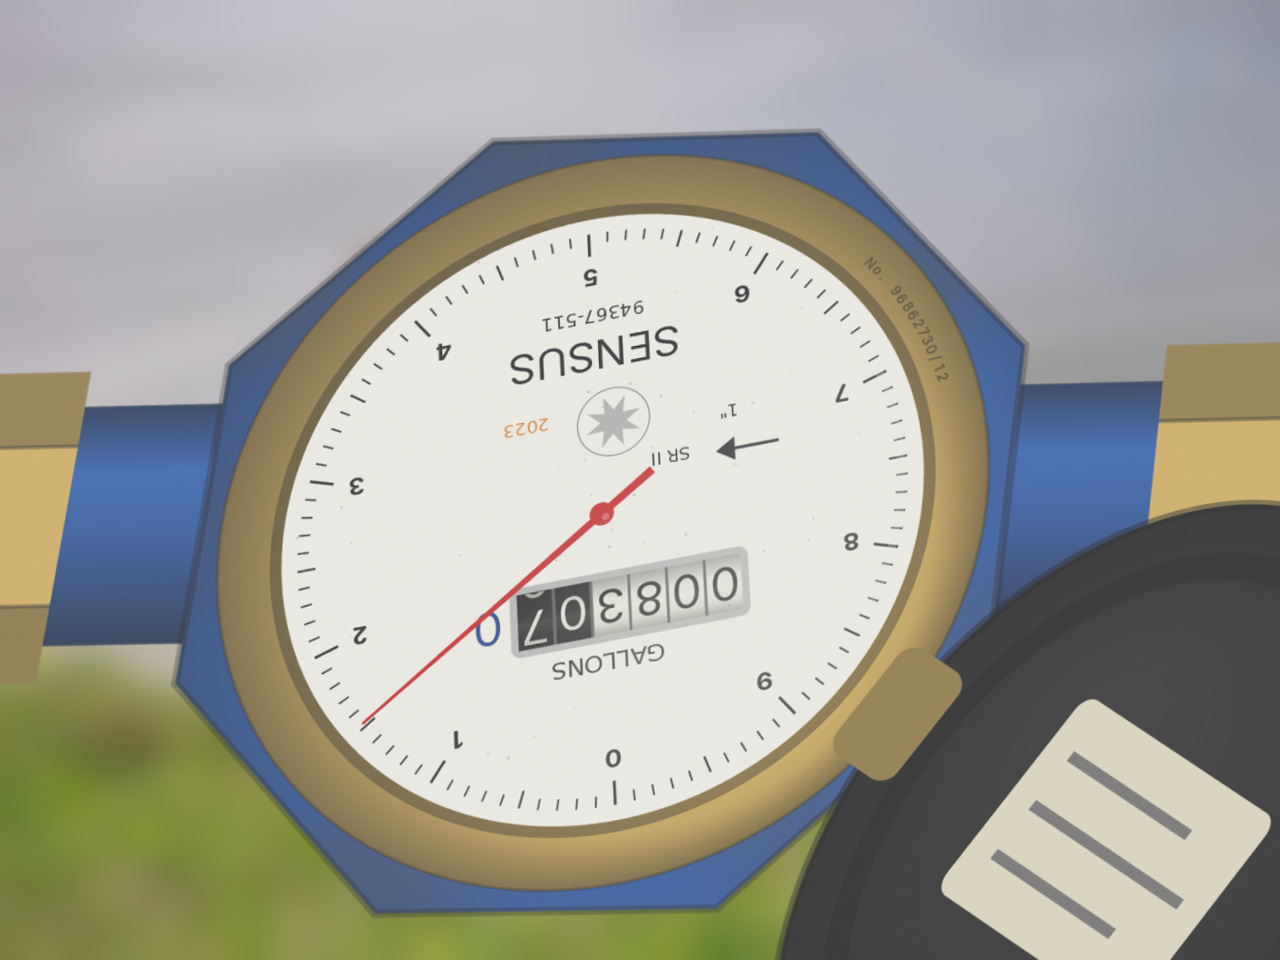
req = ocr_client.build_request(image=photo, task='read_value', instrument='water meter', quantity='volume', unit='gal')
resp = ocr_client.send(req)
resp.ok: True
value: 83071.5 gal
